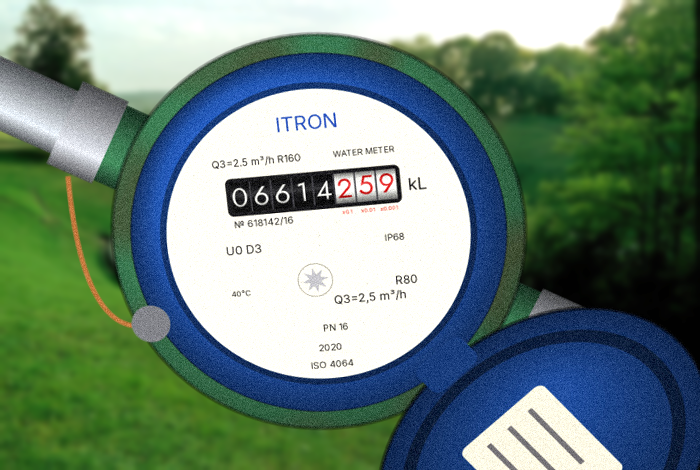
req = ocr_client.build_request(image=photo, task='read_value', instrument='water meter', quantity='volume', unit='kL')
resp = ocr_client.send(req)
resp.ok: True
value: 6614.259 kL
